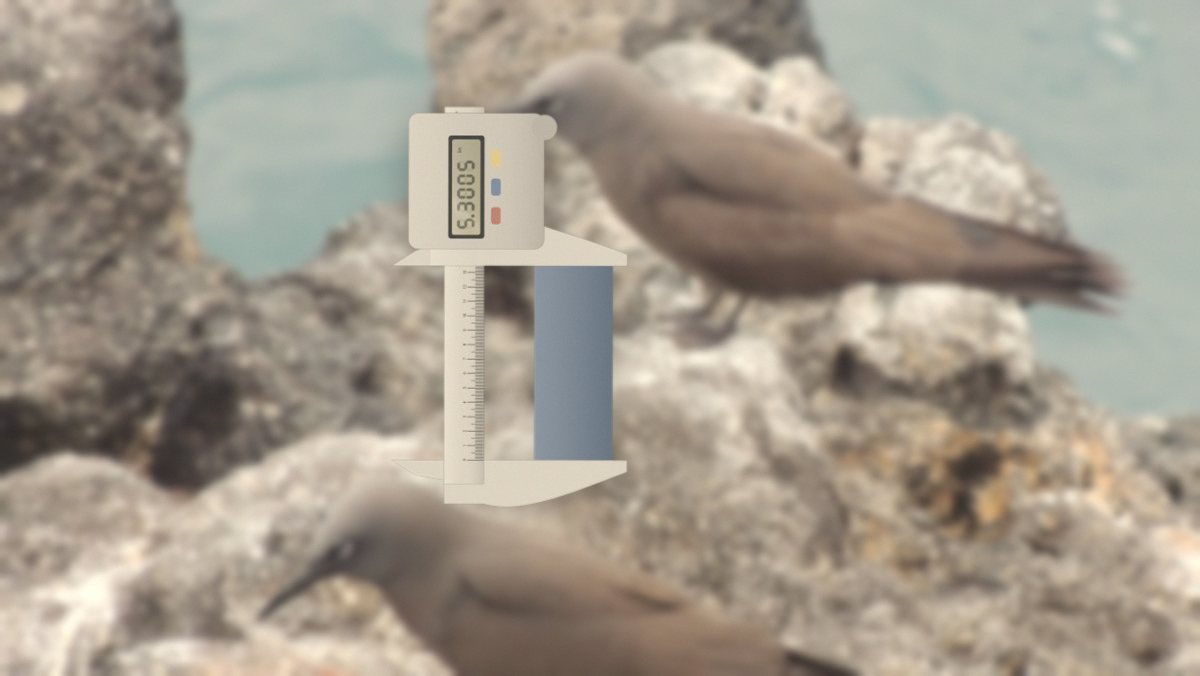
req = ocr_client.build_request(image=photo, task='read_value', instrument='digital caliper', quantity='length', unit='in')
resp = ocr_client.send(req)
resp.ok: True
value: 5.3005 in
